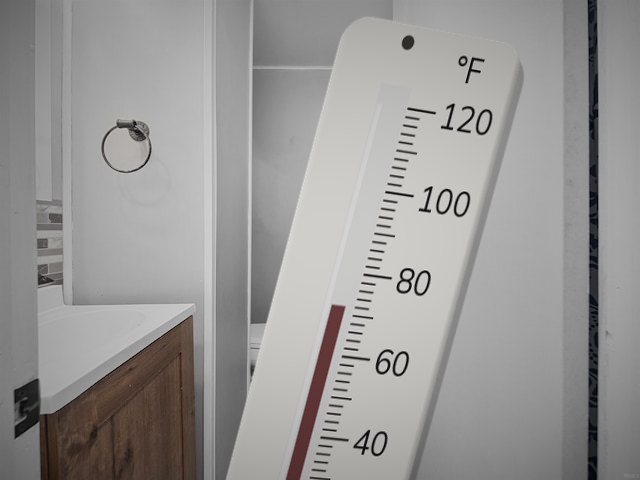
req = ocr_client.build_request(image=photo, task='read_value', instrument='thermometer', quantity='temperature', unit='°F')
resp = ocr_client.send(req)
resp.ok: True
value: 72 °F
